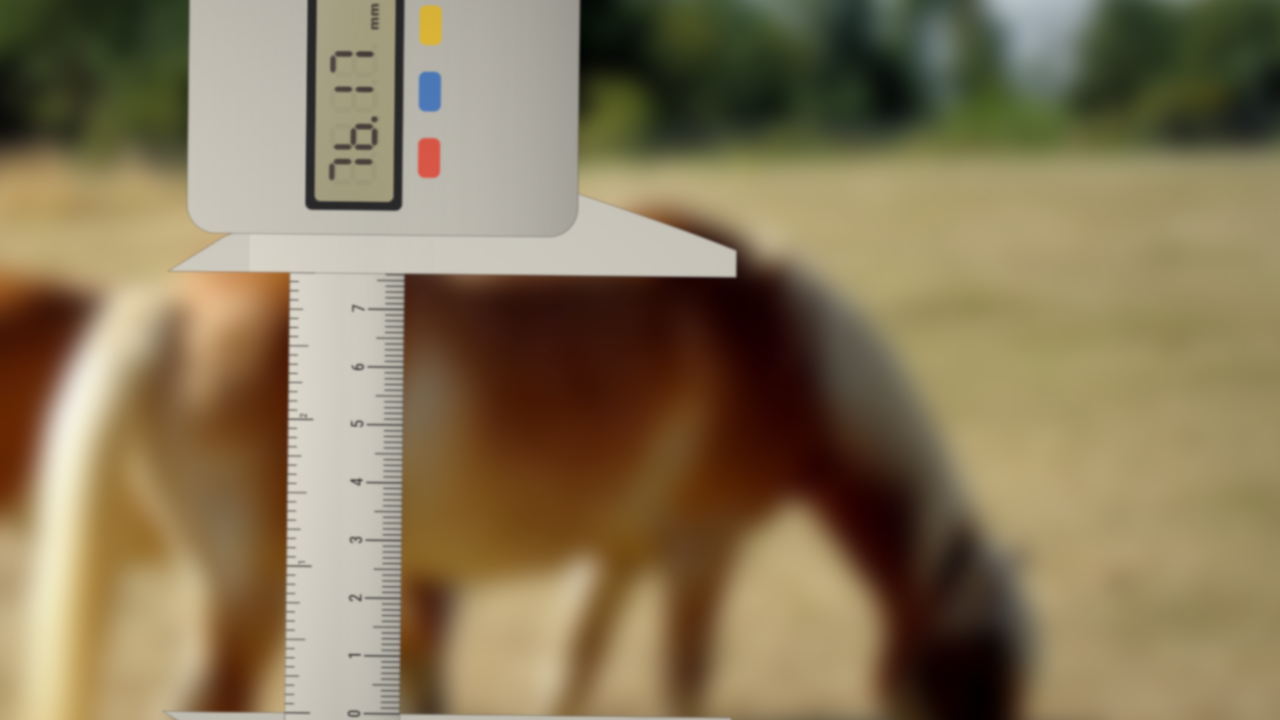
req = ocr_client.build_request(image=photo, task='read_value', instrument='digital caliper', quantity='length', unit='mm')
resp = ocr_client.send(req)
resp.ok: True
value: 76.17 mm
